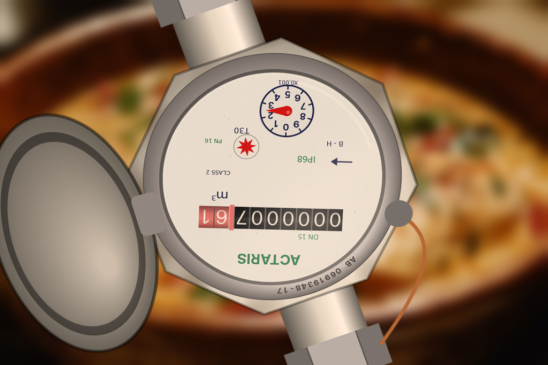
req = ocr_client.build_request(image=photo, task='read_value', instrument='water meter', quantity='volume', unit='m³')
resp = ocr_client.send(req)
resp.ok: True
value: 7.612 m³
